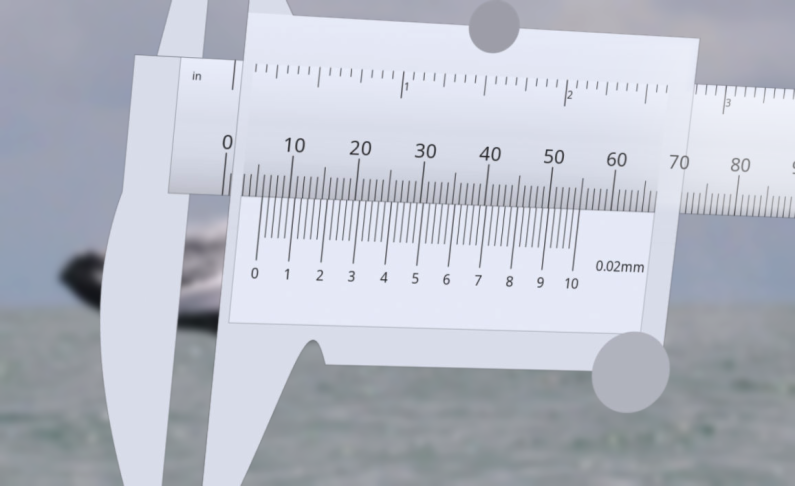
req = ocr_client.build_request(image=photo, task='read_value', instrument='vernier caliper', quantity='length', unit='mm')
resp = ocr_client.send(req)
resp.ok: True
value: 6.0 mm
